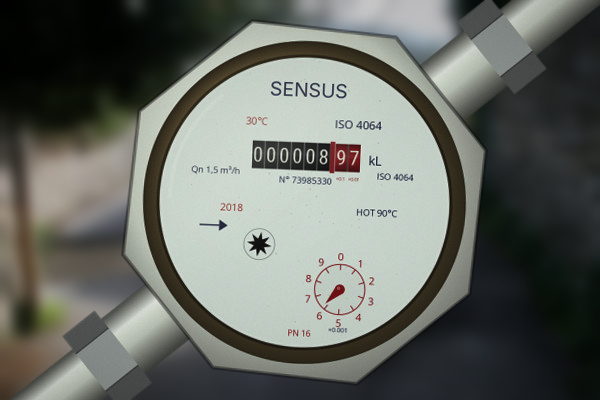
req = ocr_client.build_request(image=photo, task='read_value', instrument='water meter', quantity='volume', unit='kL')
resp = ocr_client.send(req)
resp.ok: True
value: 8.976 kL
